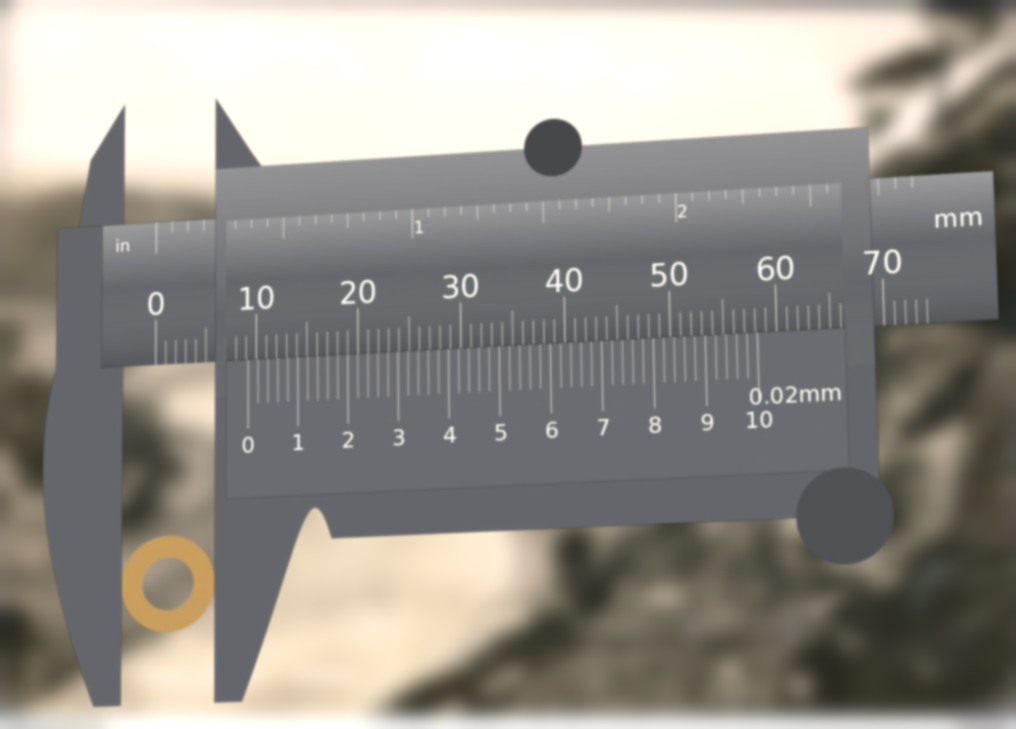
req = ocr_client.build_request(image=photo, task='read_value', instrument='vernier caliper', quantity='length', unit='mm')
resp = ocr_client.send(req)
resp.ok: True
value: 9.2 mm
